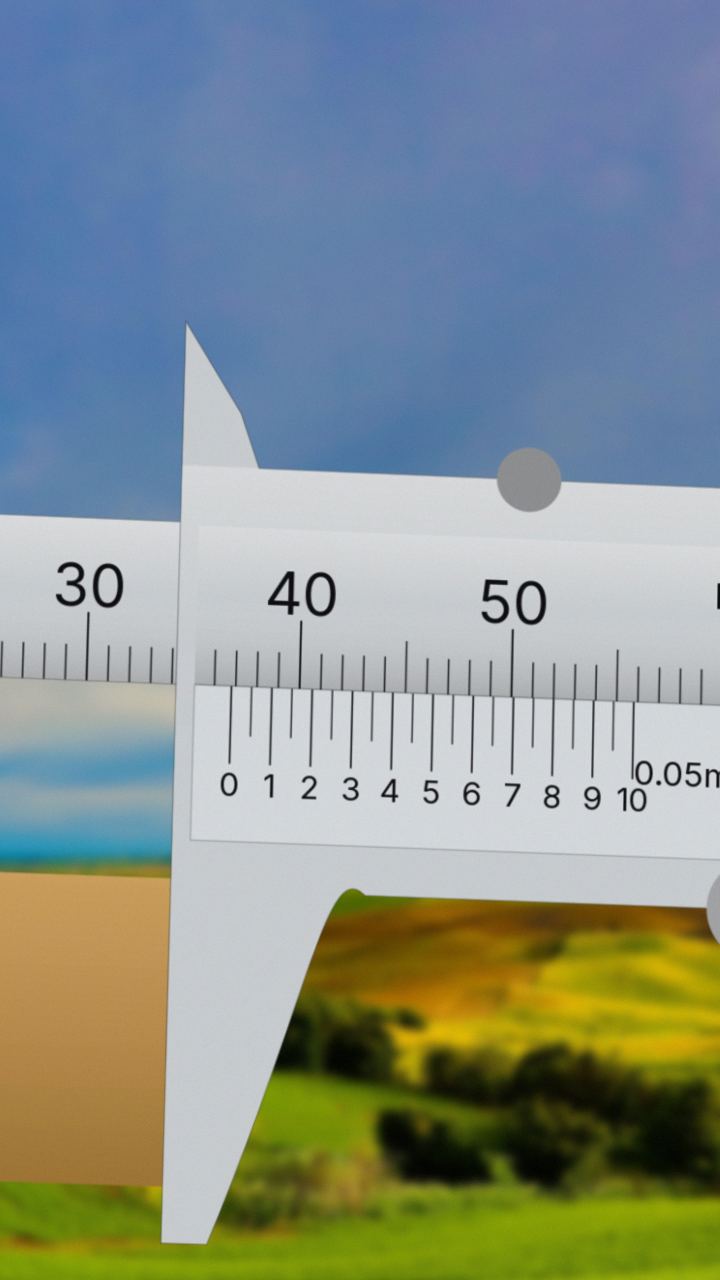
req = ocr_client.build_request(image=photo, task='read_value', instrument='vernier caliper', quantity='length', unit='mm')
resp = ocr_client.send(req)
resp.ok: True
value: 36.8 mm
